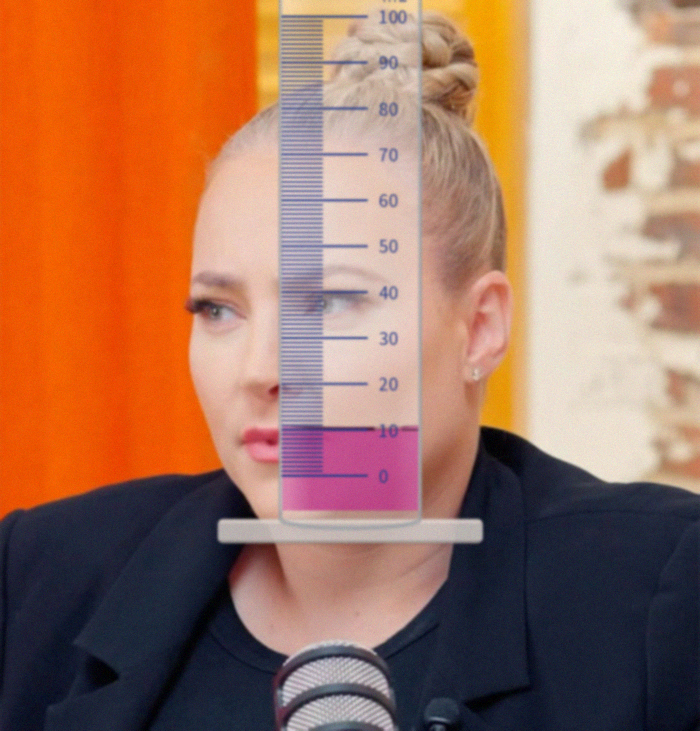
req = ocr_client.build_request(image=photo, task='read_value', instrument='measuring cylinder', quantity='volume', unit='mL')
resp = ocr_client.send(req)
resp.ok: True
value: 10 mL
